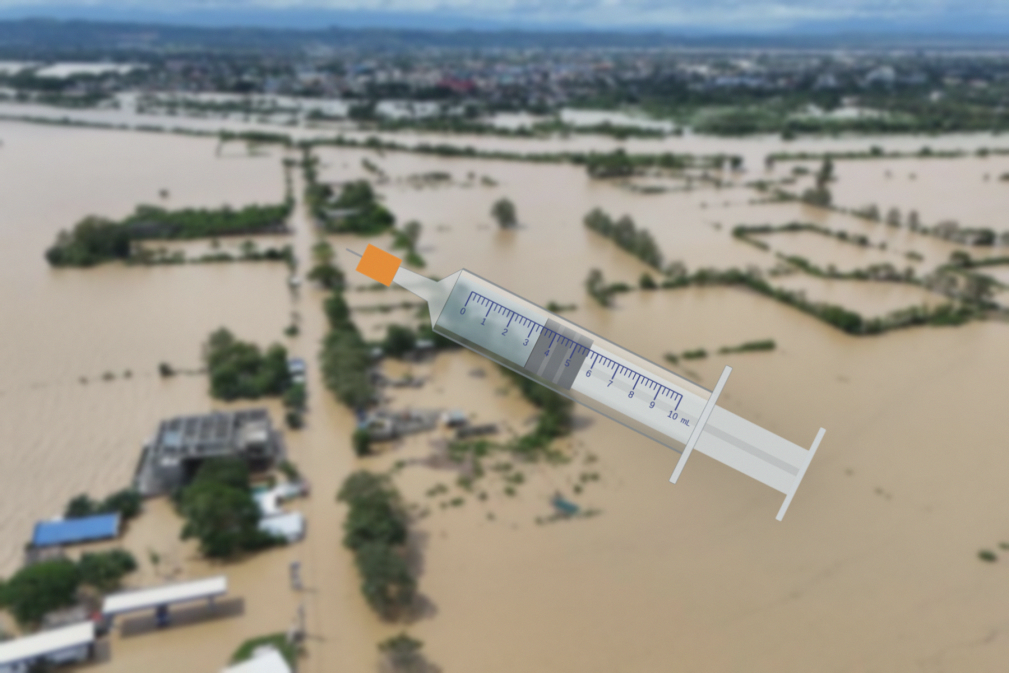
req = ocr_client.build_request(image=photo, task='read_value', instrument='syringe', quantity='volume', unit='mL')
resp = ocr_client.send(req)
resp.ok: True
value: 3.4 mL
